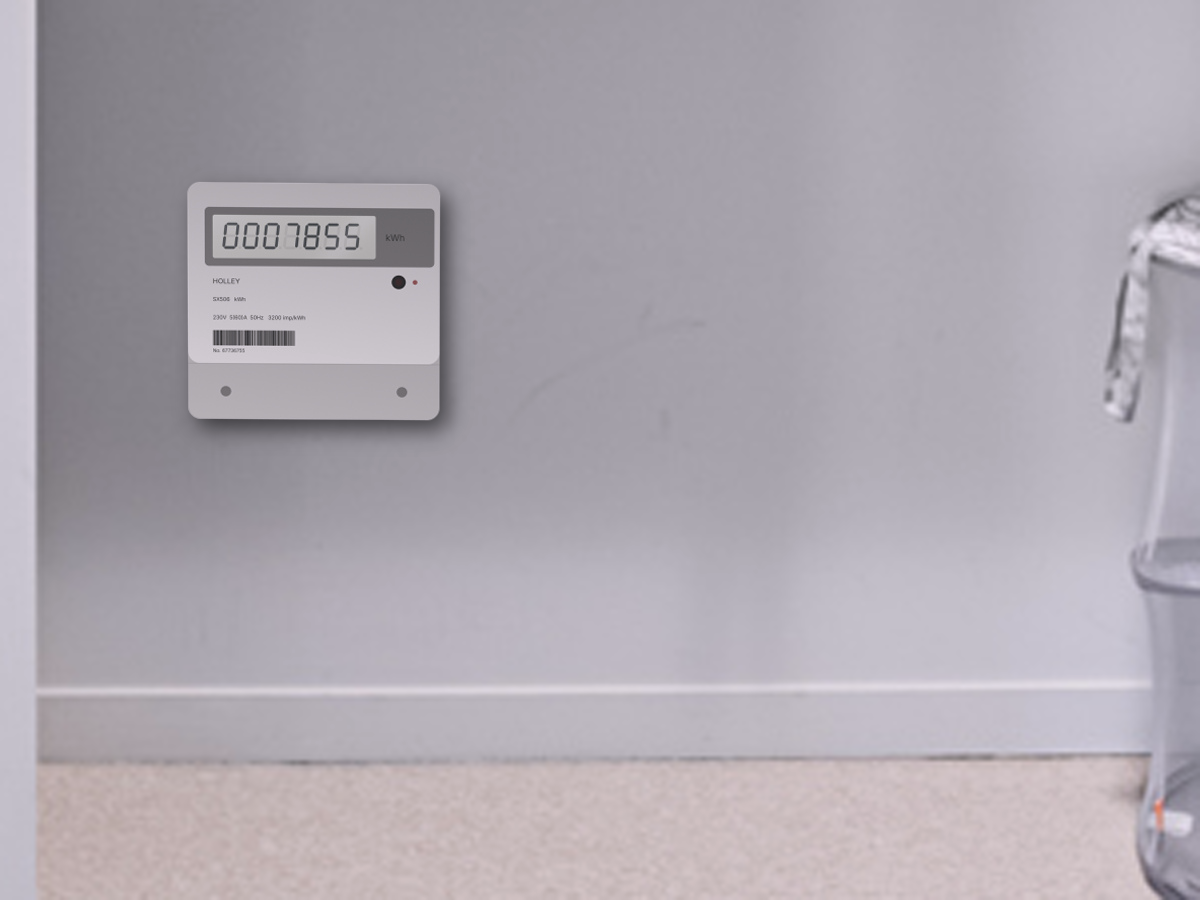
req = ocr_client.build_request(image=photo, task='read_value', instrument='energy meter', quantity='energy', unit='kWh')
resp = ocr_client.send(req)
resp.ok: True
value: 7855 kWh
